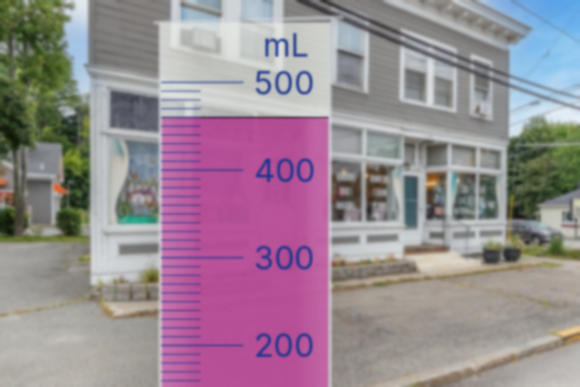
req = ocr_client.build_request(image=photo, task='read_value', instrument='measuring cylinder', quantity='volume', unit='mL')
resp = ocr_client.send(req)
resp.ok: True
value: 460 mL
